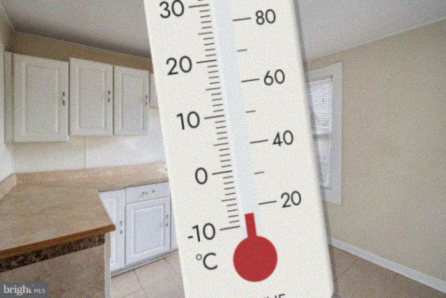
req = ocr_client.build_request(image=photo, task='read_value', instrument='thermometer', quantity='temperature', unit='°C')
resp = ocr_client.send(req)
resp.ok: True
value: -8 °C
